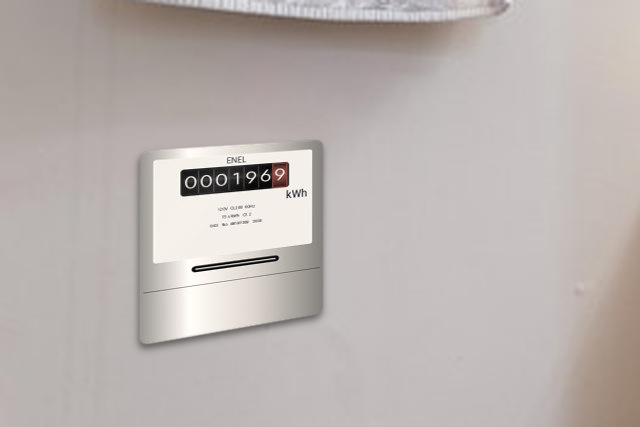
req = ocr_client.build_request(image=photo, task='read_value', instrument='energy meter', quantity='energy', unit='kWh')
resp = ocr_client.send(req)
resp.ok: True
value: 196.9 kWh
